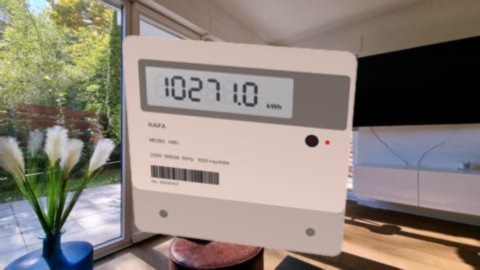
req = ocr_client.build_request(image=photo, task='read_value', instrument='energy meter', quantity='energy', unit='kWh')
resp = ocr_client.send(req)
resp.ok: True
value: 10271.0 kWh
